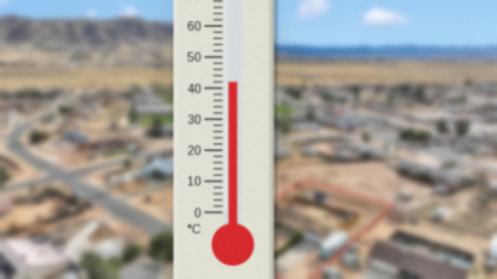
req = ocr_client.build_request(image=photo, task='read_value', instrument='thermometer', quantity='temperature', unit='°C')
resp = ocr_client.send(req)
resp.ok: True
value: 42 °C
